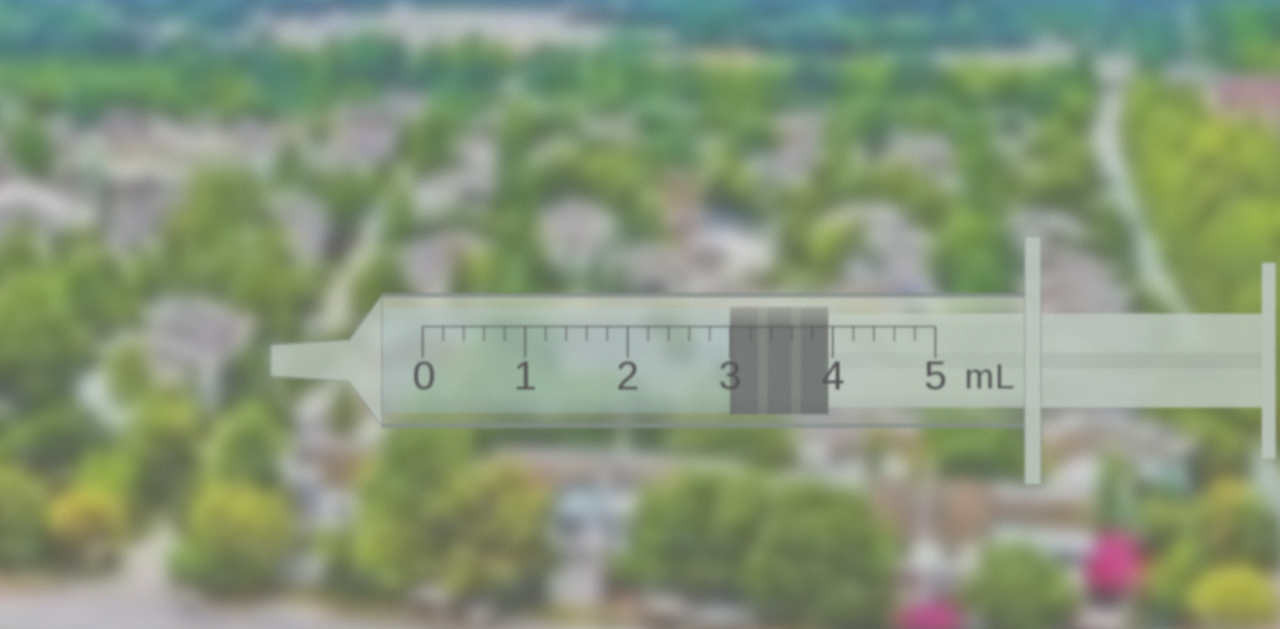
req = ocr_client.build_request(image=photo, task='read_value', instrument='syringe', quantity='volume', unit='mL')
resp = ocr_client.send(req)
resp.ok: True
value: 3 mL
